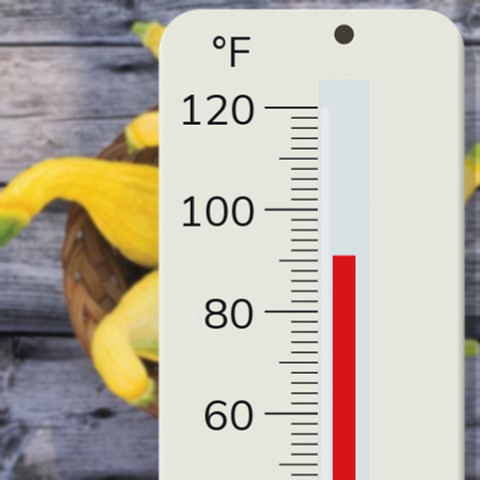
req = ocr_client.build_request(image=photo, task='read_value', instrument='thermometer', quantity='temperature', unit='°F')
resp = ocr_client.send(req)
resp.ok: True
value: 91 °F
